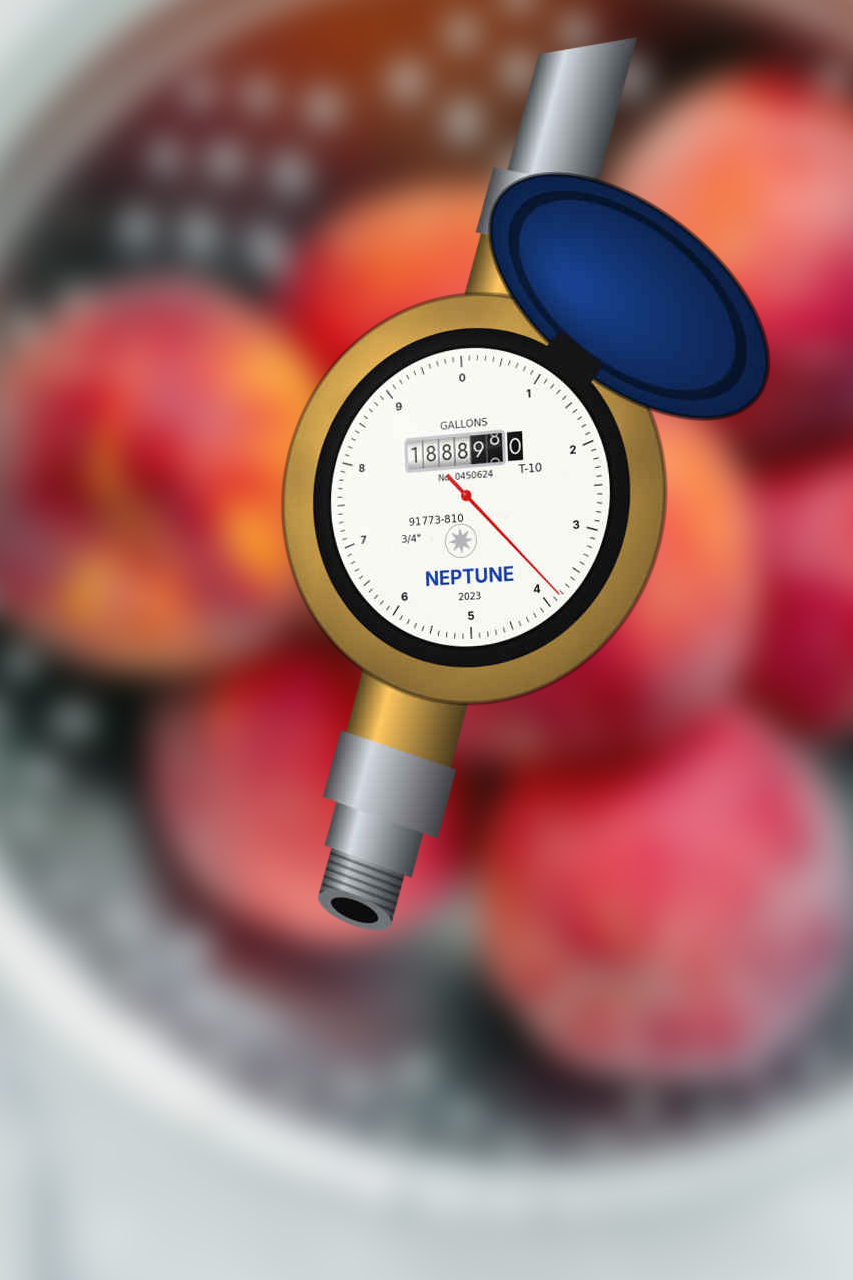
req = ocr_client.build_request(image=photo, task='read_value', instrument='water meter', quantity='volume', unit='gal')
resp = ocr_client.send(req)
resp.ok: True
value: 1888983.8 gal
